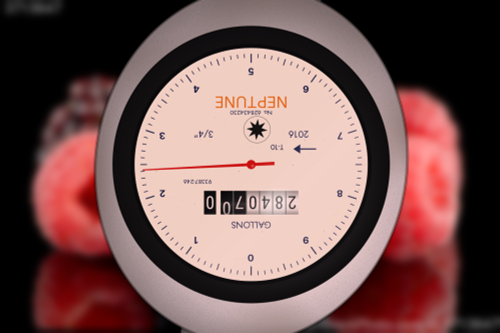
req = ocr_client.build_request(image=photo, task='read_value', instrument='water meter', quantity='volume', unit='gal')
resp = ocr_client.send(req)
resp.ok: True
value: 2840702.4 gal
